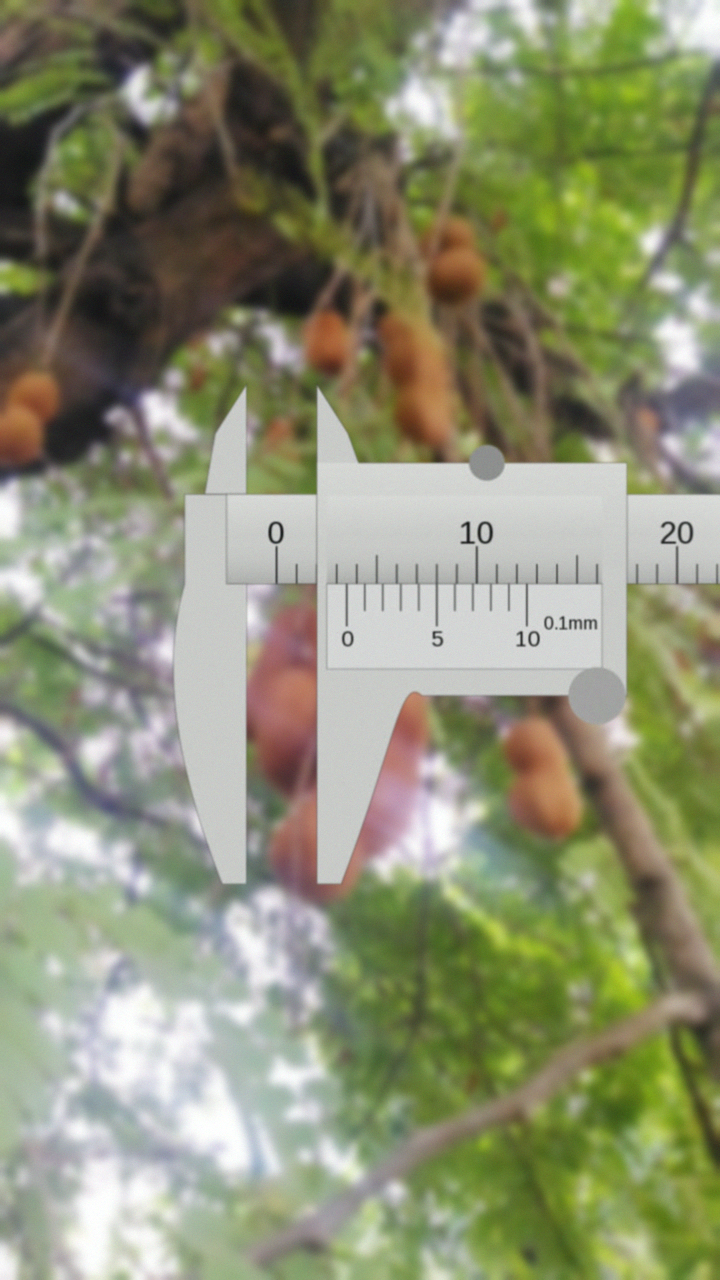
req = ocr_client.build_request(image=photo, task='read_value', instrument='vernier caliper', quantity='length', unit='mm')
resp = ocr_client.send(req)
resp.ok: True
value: 3.5 mm
